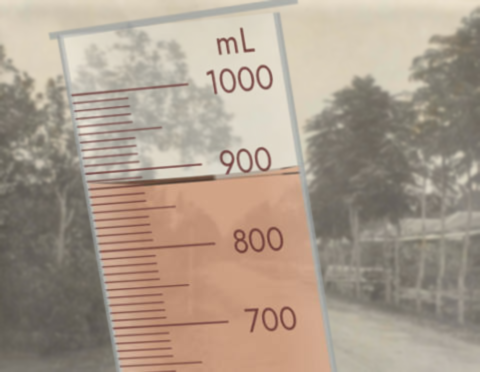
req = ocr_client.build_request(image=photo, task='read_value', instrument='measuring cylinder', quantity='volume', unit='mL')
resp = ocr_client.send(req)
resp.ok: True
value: 880 mL
